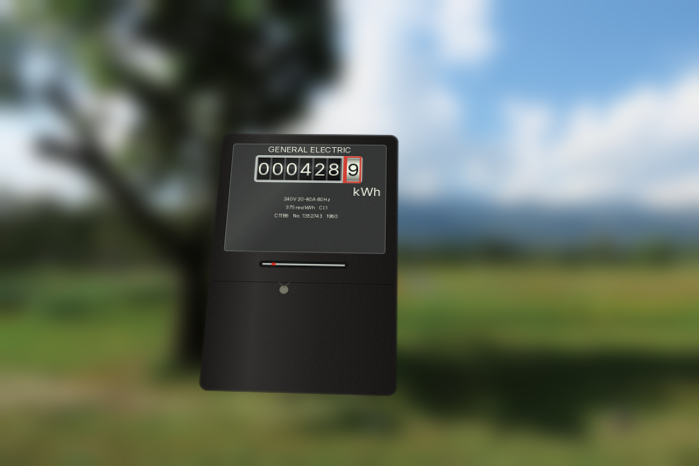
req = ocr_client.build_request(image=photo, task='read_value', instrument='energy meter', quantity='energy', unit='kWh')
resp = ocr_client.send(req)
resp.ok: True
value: 428.9 kWh
